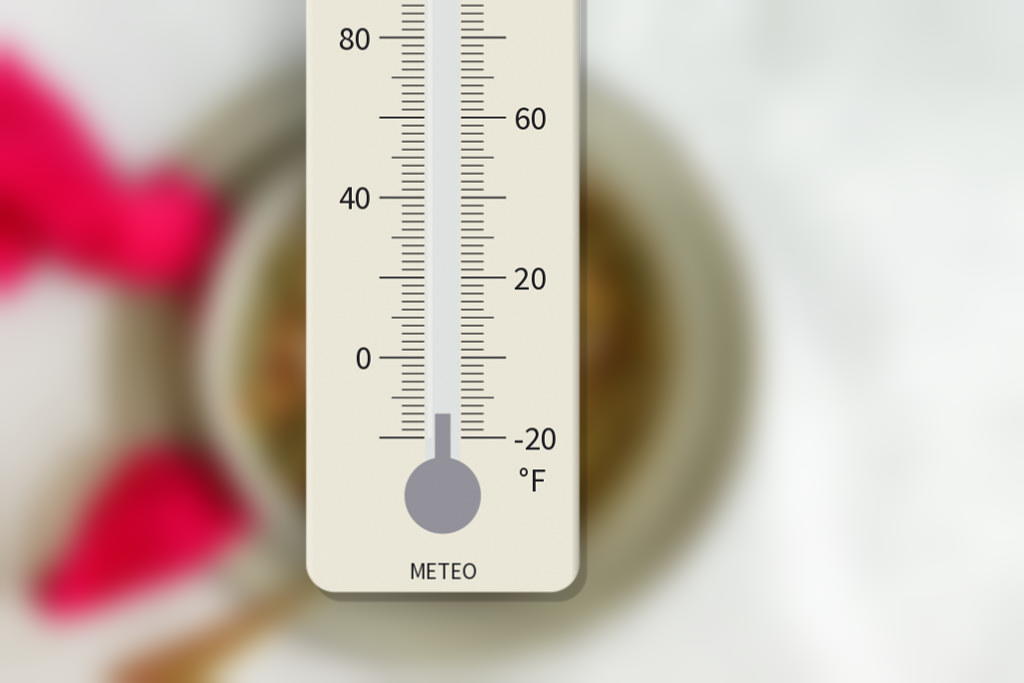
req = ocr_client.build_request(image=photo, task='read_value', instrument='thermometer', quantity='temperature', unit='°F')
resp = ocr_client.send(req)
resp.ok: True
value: -14 °F
